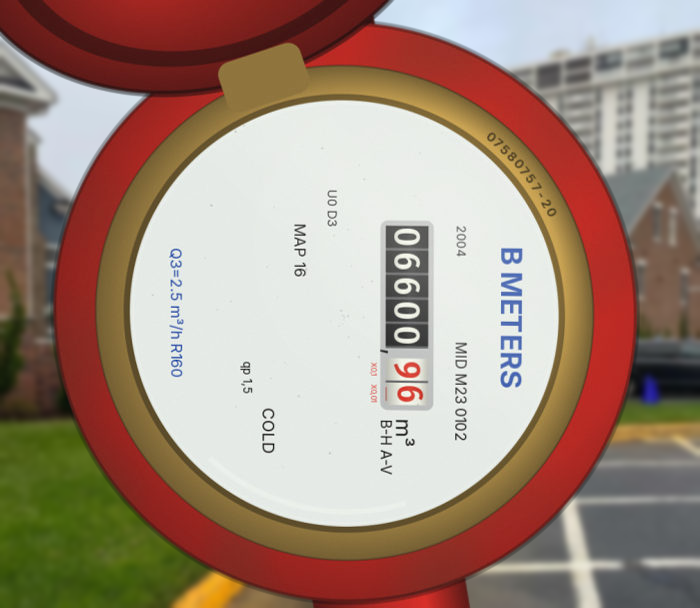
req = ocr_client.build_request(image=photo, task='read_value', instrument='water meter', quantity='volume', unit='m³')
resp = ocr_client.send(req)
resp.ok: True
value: 6600.96 m³
